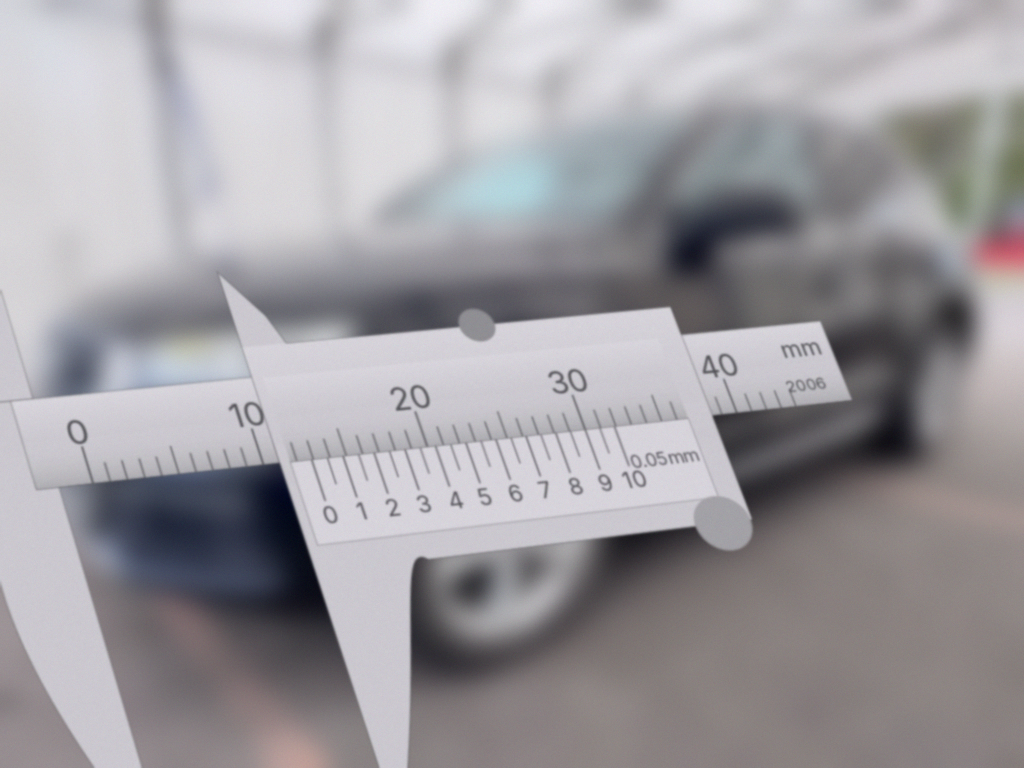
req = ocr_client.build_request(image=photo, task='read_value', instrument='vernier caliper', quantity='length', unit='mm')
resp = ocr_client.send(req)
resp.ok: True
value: 12.9 mm
